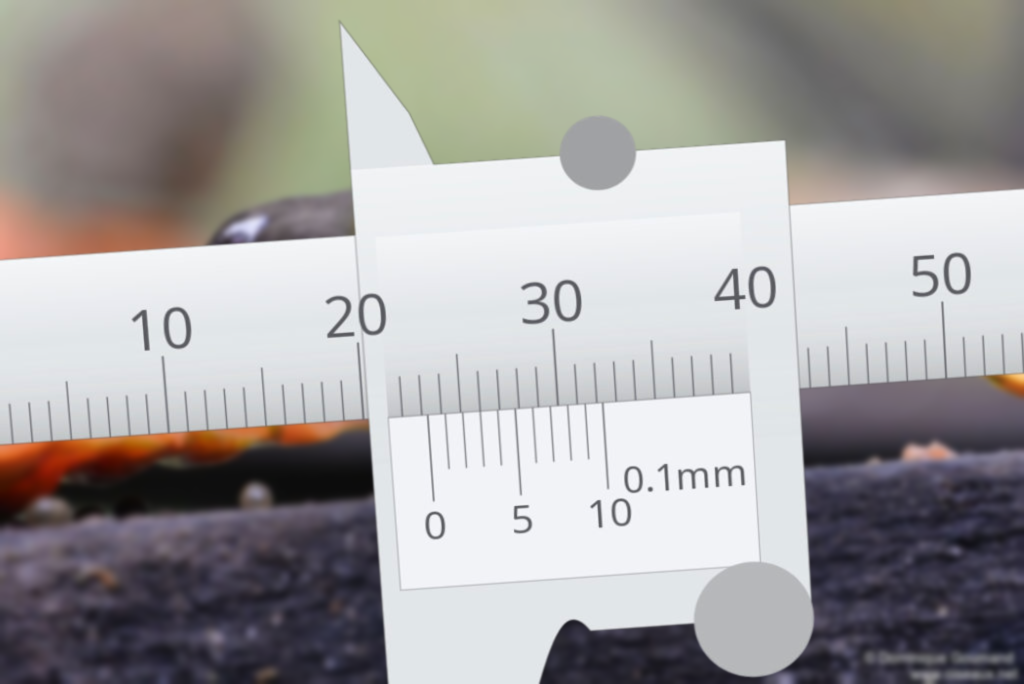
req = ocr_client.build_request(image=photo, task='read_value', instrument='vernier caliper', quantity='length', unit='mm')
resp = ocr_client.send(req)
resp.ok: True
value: 23.3 mm
